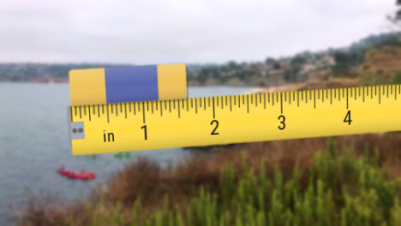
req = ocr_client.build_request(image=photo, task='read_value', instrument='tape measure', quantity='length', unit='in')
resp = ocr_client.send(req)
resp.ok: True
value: 1.625 in
